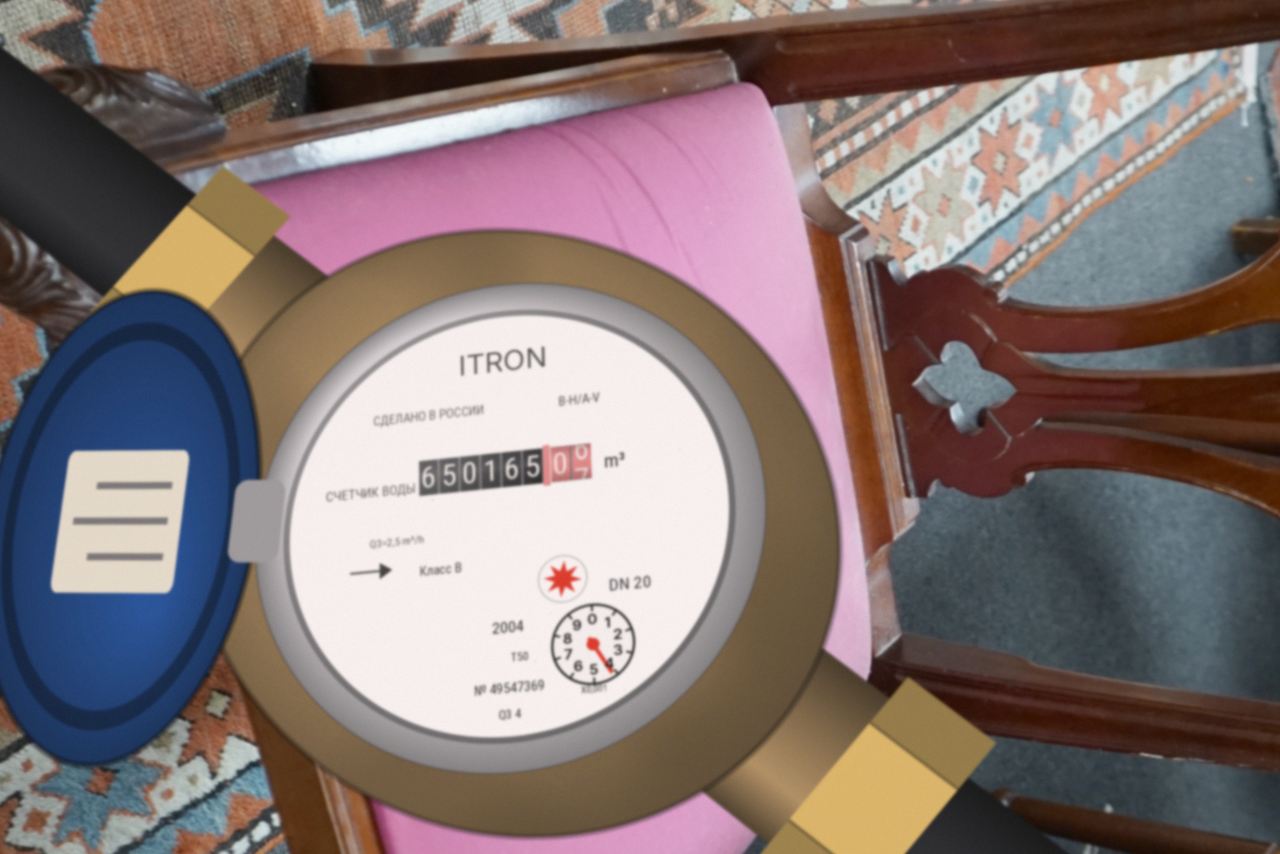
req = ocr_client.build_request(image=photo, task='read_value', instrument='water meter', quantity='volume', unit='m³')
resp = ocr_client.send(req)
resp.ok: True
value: 650165.064 m³
